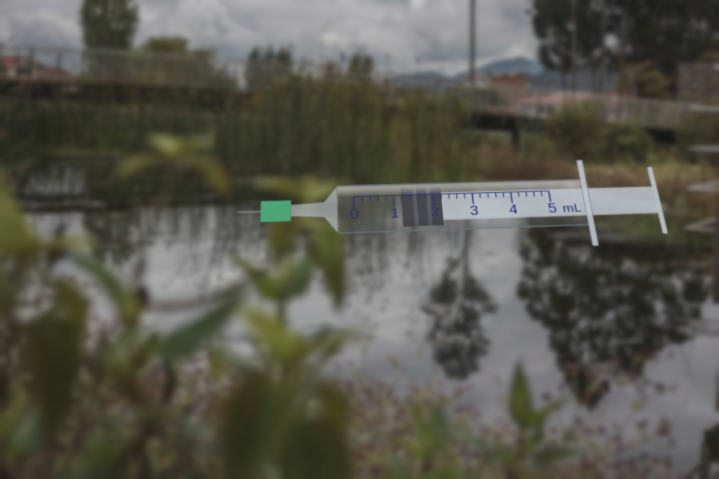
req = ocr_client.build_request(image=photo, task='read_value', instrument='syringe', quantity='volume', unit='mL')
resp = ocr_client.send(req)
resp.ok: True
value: 1.2 mL
